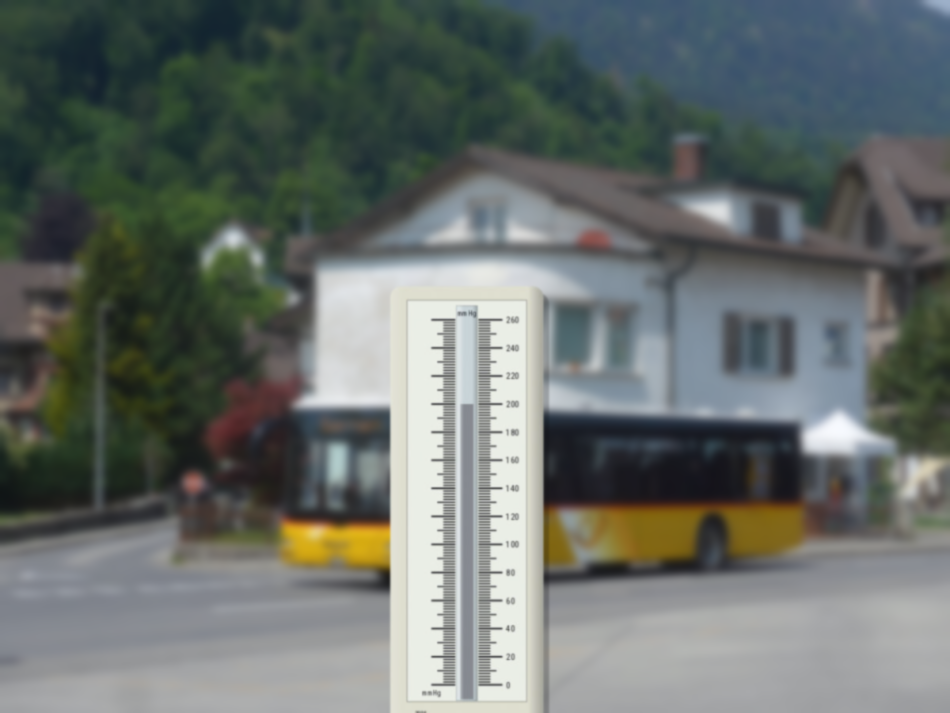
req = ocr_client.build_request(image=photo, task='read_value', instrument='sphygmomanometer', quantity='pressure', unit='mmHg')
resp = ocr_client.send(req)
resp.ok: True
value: 200 mmHg
